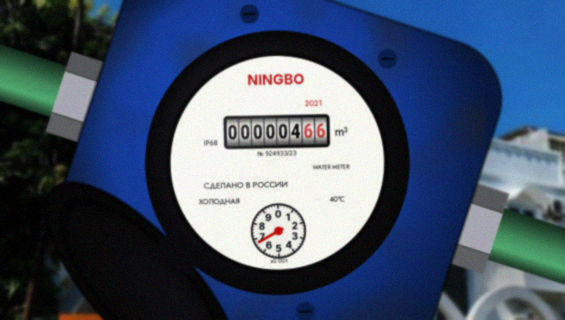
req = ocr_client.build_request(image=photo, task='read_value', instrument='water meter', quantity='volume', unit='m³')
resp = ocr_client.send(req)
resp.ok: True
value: 4.666 m³
